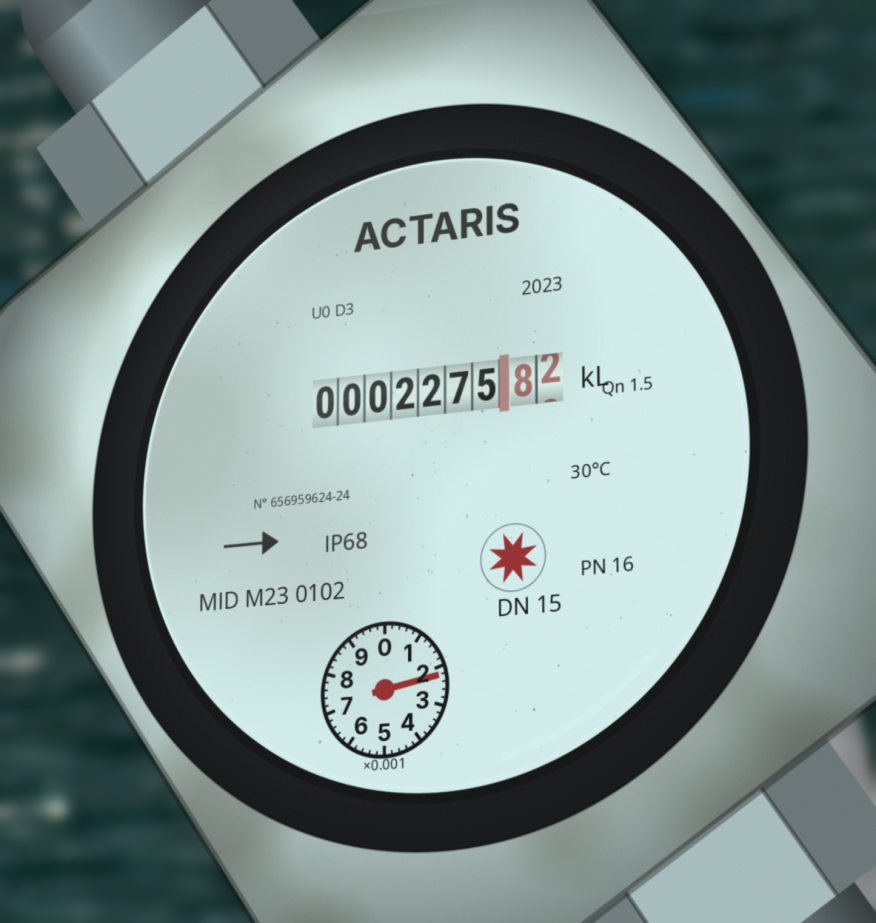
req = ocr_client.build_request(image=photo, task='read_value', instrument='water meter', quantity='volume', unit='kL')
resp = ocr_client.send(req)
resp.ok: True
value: 2275.822 kL
